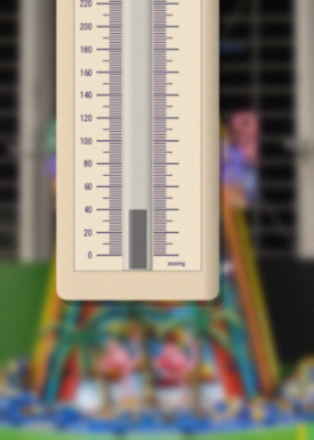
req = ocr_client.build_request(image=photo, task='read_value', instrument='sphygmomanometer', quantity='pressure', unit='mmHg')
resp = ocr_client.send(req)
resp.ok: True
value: 40 mmHg
